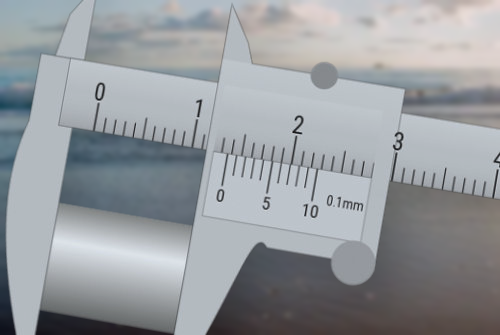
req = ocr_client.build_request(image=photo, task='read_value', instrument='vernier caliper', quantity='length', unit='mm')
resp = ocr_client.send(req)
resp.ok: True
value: 13.6 mm
